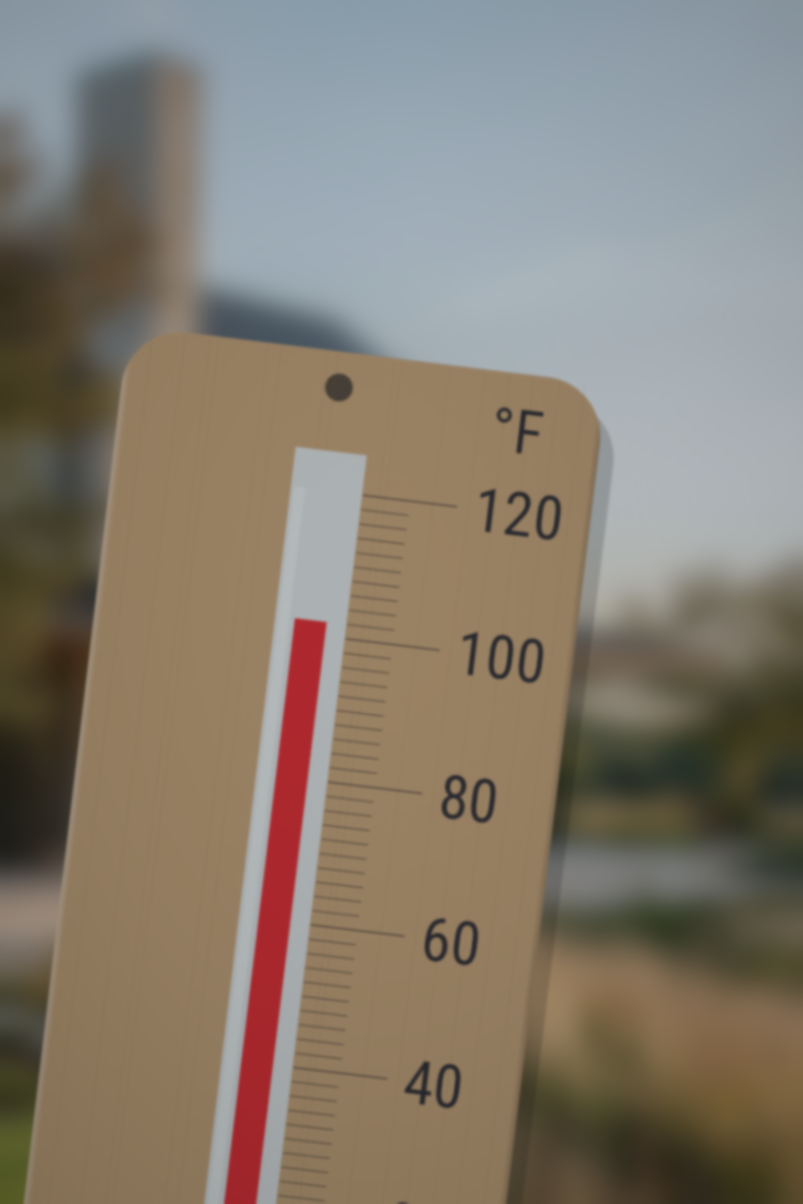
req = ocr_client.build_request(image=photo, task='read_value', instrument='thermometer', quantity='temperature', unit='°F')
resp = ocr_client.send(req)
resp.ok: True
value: 102 °F
